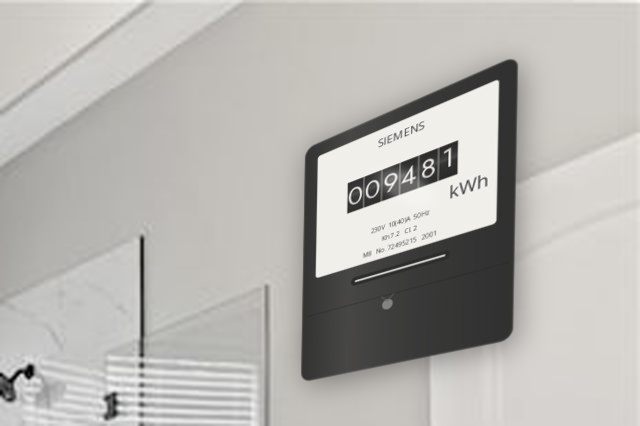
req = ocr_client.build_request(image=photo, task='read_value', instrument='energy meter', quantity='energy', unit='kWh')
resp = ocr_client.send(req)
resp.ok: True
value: 9481 kWh
